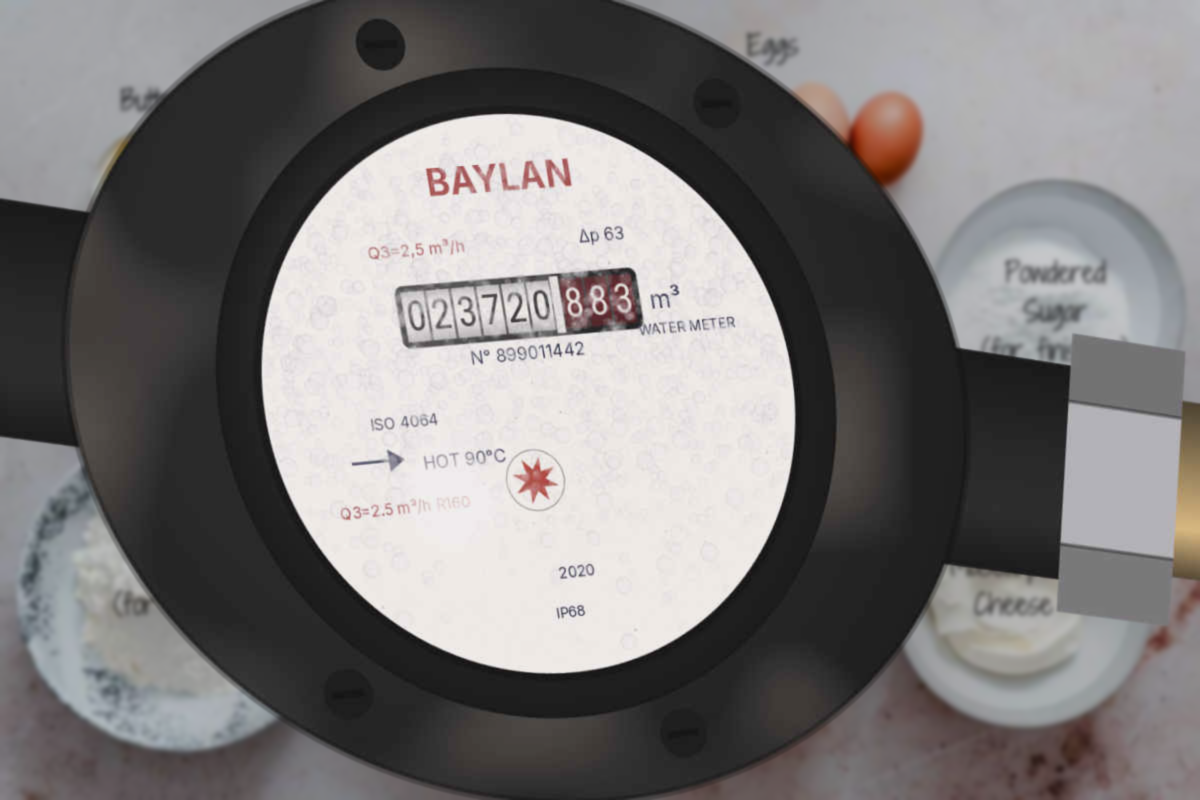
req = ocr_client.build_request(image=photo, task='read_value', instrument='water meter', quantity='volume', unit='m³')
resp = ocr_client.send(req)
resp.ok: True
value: 23720.883 m³
